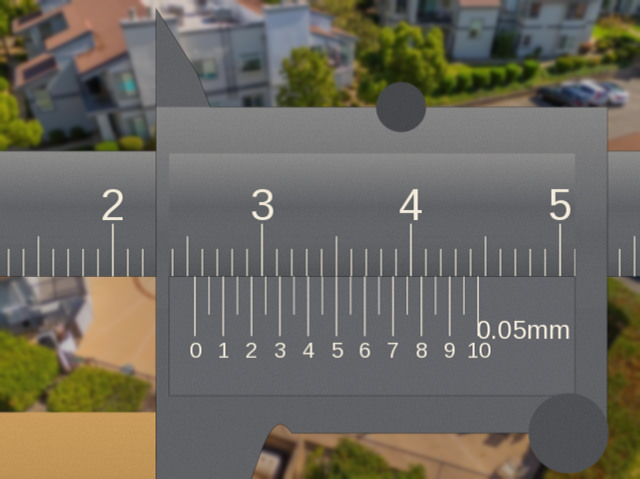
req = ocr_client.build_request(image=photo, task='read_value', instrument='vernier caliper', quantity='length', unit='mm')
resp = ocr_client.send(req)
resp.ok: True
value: 25.5 mm
